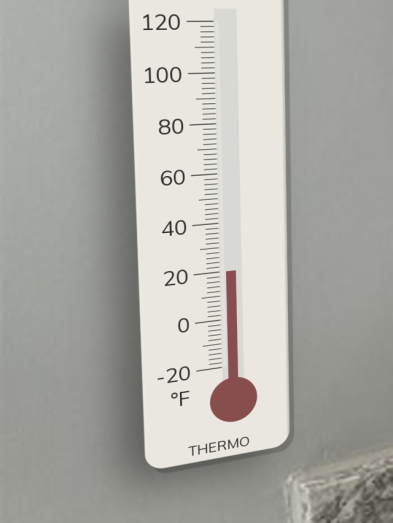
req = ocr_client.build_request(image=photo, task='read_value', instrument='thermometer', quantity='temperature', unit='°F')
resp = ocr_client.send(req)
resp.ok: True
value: 20 °F
